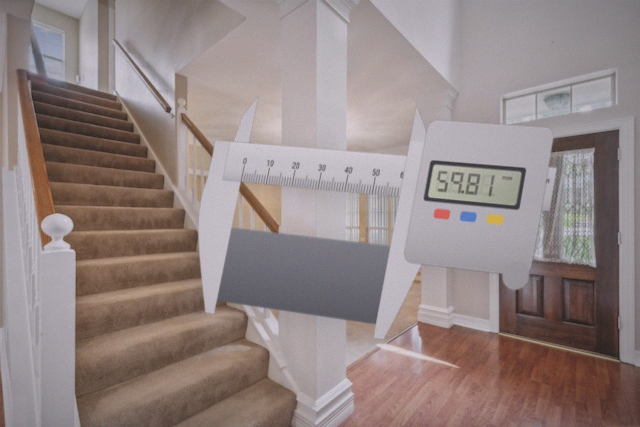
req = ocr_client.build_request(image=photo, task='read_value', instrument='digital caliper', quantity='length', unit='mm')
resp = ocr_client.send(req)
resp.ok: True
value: 59.81 mm
